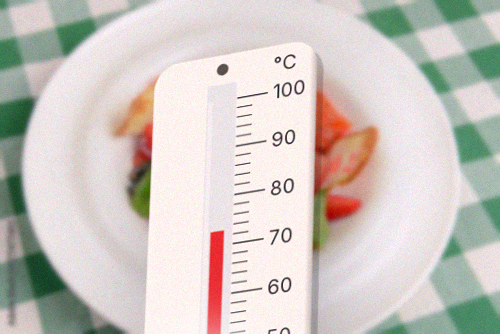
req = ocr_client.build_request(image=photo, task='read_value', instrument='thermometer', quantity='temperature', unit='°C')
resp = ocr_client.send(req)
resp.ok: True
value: 73 °C
